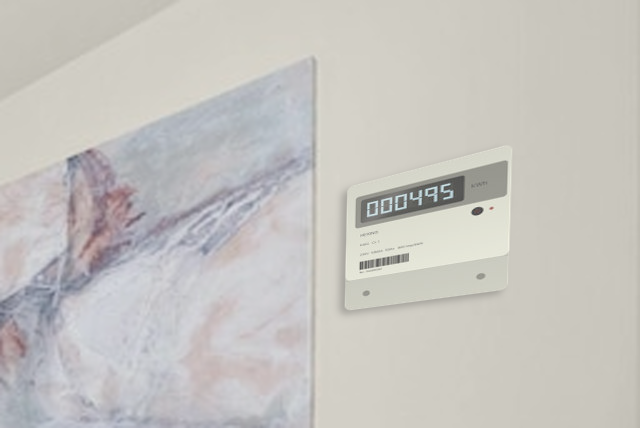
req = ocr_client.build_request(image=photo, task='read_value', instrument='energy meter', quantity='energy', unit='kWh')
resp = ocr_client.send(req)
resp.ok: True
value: 495 kWh
